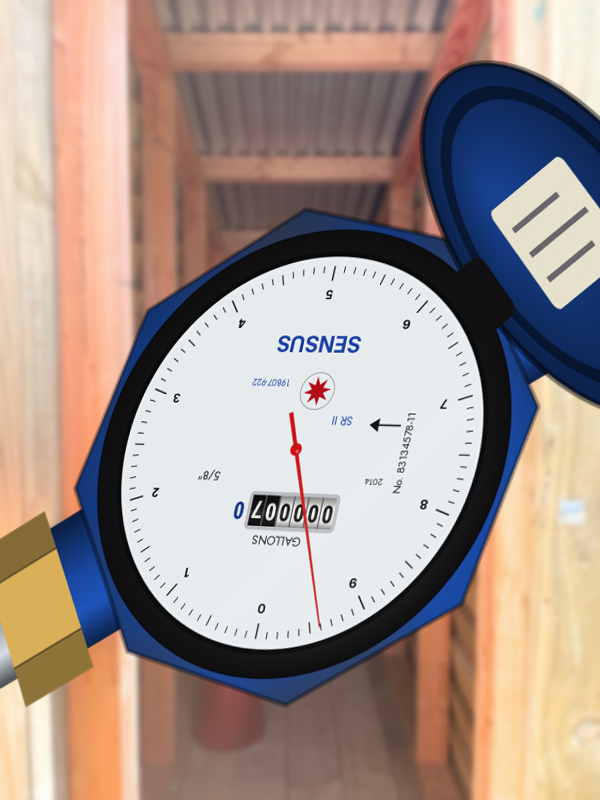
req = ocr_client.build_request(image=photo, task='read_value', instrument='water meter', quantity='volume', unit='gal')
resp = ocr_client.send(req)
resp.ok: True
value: 69.4 gal
